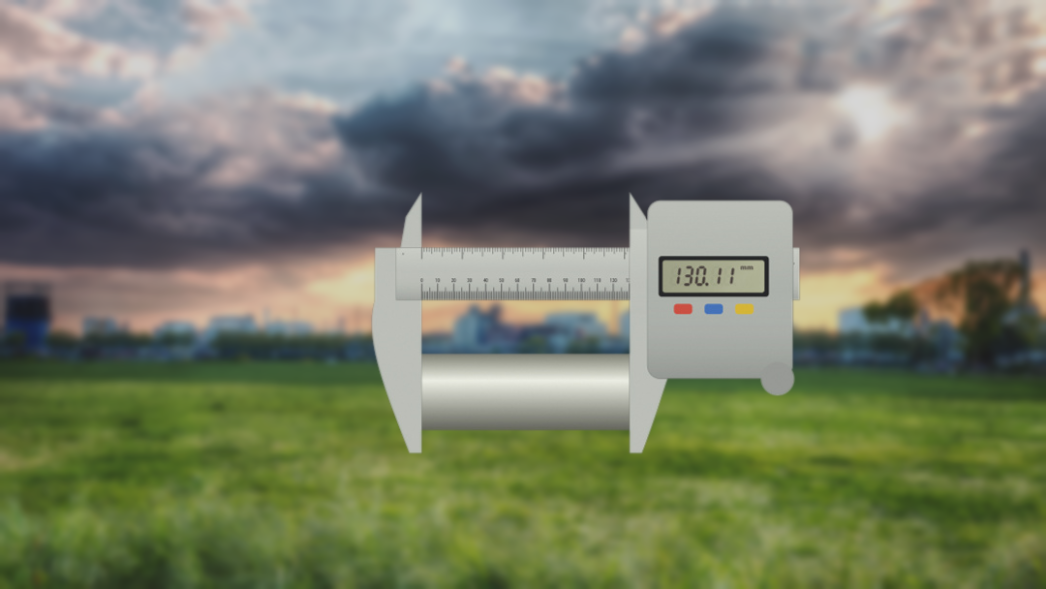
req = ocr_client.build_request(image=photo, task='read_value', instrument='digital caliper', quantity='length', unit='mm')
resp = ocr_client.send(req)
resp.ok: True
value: 130.11 mm
